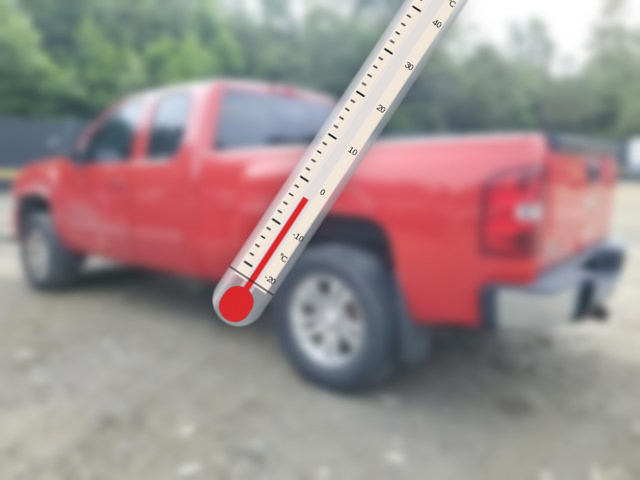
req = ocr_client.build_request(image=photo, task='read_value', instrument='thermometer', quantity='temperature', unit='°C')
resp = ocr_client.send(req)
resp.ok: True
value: -3 °C
